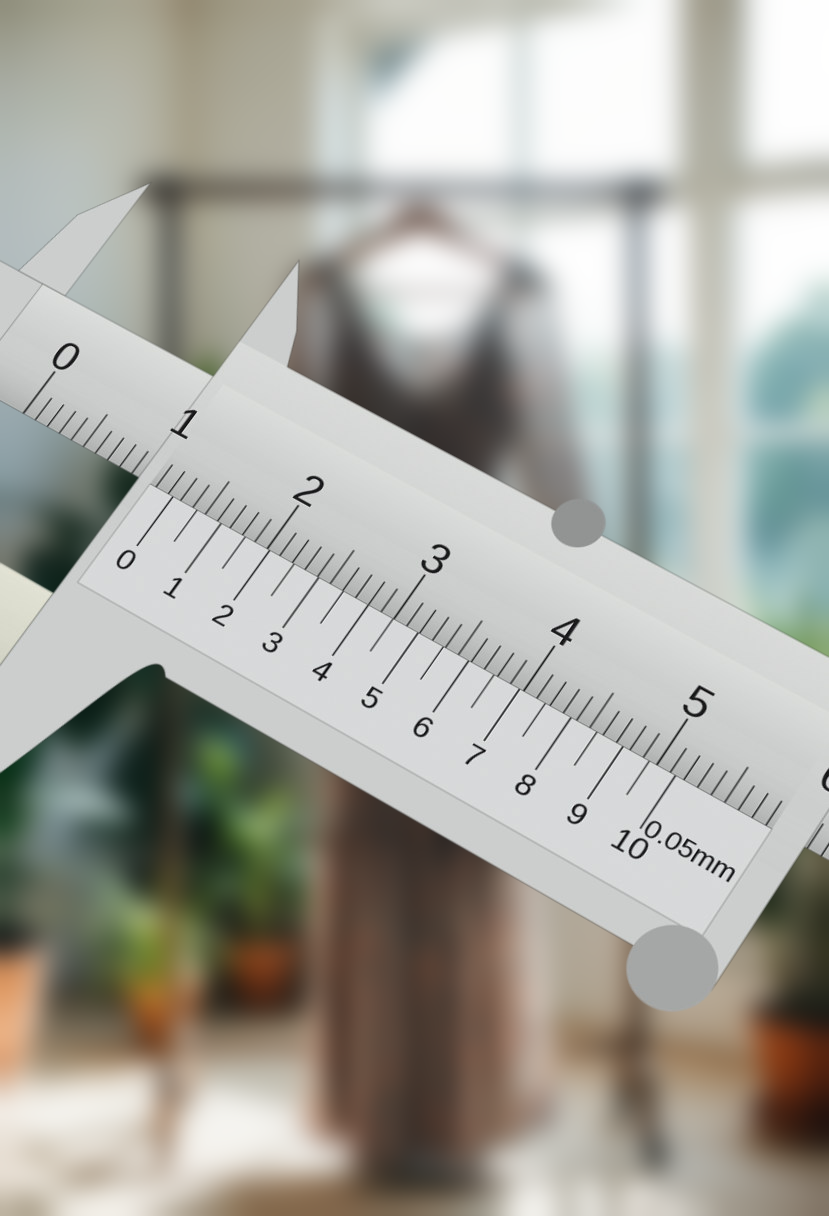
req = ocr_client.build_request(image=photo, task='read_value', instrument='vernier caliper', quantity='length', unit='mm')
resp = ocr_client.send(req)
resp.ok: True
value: 12.4 mm
